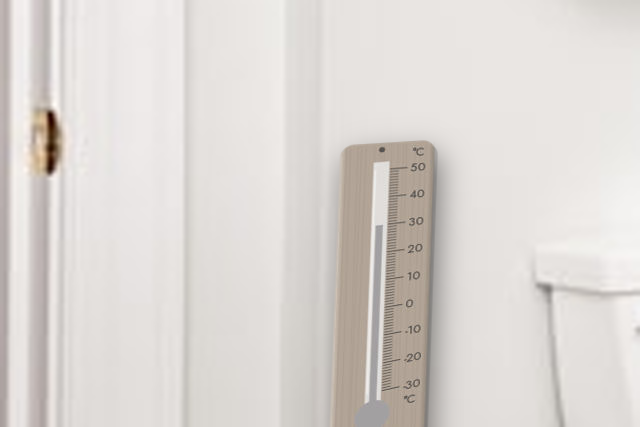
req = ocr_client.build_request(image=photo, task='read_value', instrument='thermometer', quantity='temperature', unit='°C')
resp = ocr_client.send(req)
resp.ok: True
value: 30 °C
